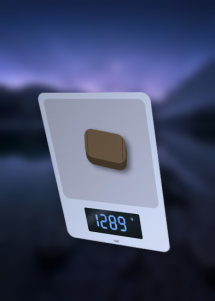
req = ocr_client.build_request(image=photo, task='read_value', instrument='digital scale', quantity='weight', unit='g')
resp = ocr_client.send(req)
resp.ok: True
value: 1289 g
